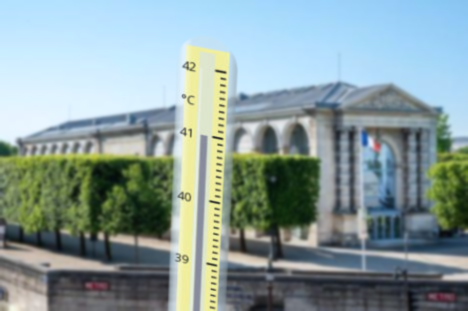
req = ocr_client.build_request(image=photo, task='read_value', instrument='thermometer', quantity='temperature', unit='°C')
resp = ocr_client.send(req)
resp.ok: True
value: 41 °C
